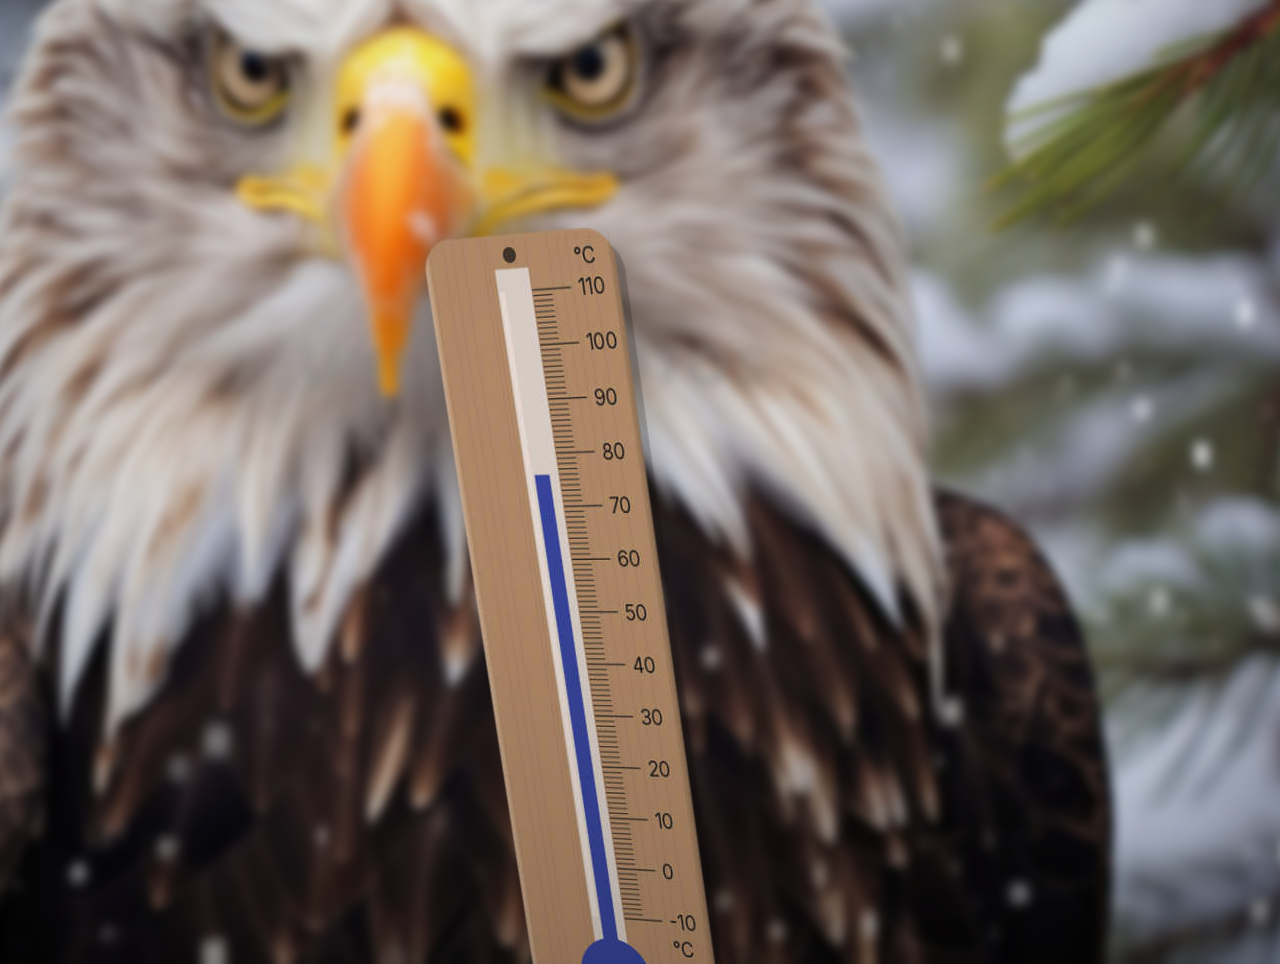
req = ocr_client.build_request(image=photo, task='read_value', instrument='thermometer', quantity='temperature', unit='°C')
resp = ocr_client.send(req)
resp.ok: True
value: 76 °C
